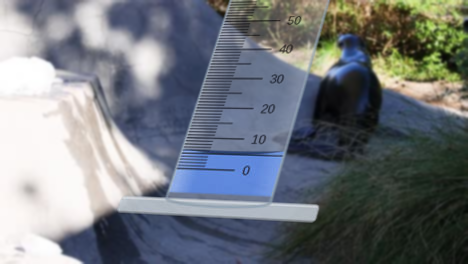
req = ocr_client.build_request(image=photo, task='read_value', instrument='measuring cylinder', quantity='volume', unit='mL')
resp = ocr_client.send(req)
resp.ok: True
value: 5 mL
